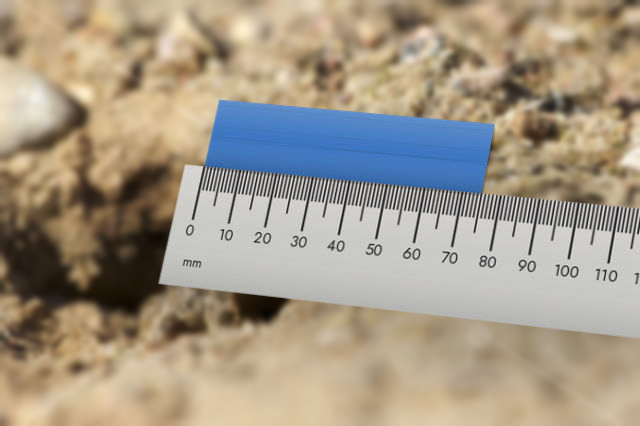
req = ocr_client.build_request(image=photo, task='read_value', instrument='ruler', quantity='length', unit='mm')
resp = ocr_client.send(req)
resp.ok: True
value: 75 mm
